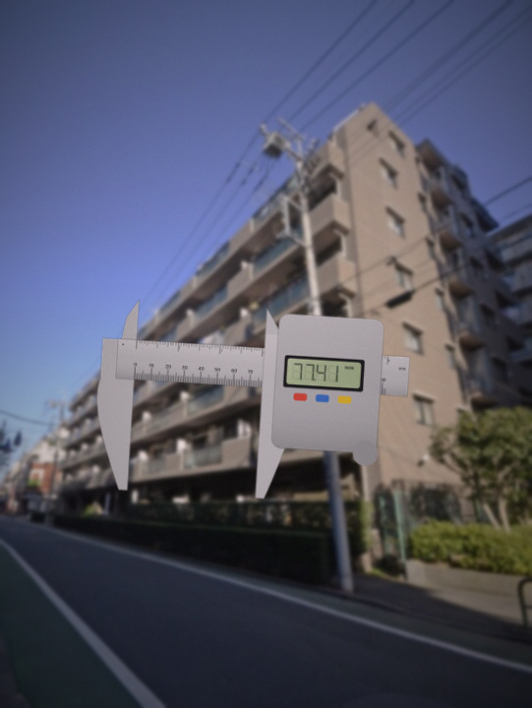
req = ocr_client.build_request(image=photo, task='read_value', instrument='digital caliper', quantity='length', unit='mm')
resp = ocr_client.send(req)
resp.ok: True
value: 77.41 mm
